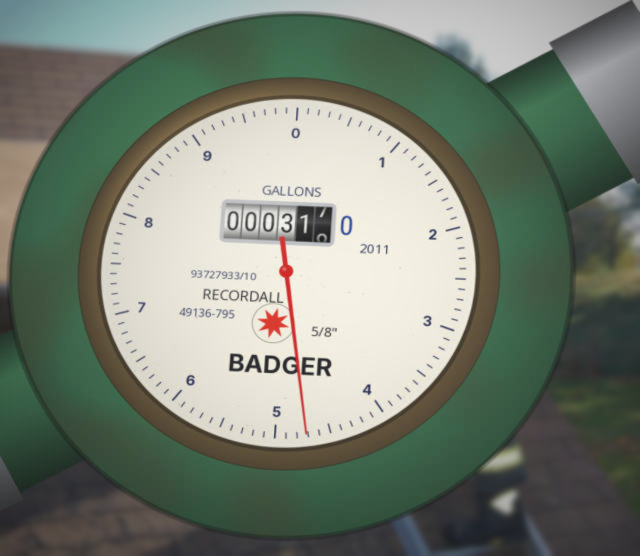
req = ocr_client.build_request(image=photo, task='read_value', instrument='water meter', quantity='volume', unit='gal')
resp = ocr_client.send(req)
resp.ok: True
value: 3174.7 gal
